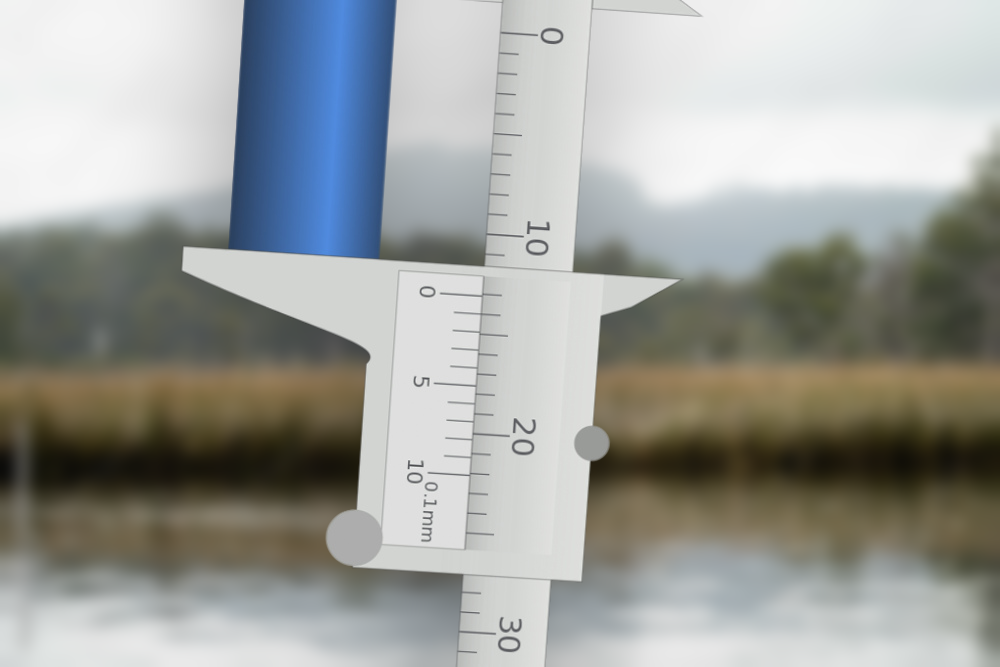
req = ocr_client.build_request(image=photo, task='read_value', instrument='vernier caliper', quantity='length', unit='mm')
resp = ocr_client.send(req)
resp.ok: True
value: 13.1 mm
